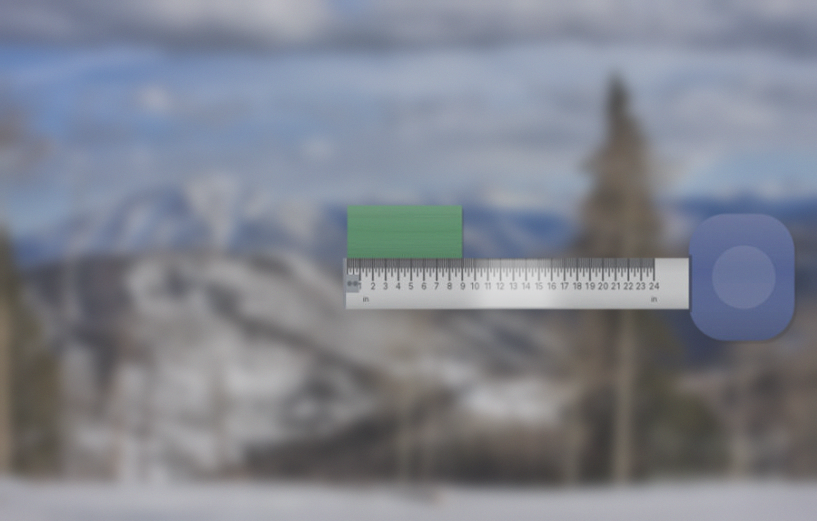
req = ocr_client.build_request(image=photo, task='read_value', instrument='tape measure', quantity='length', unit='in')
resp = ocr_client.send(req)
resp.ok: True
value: 9 in
